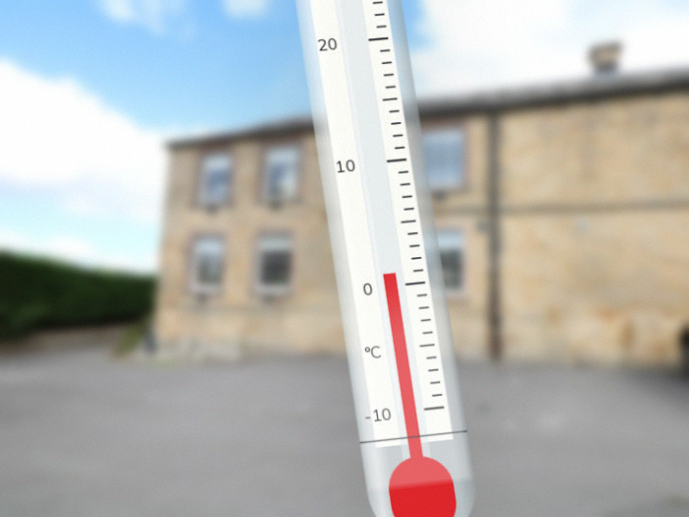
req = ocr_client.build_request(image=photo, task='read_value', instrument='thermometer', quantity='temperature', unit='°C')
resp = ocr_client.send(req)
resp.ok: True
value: 1 °C
